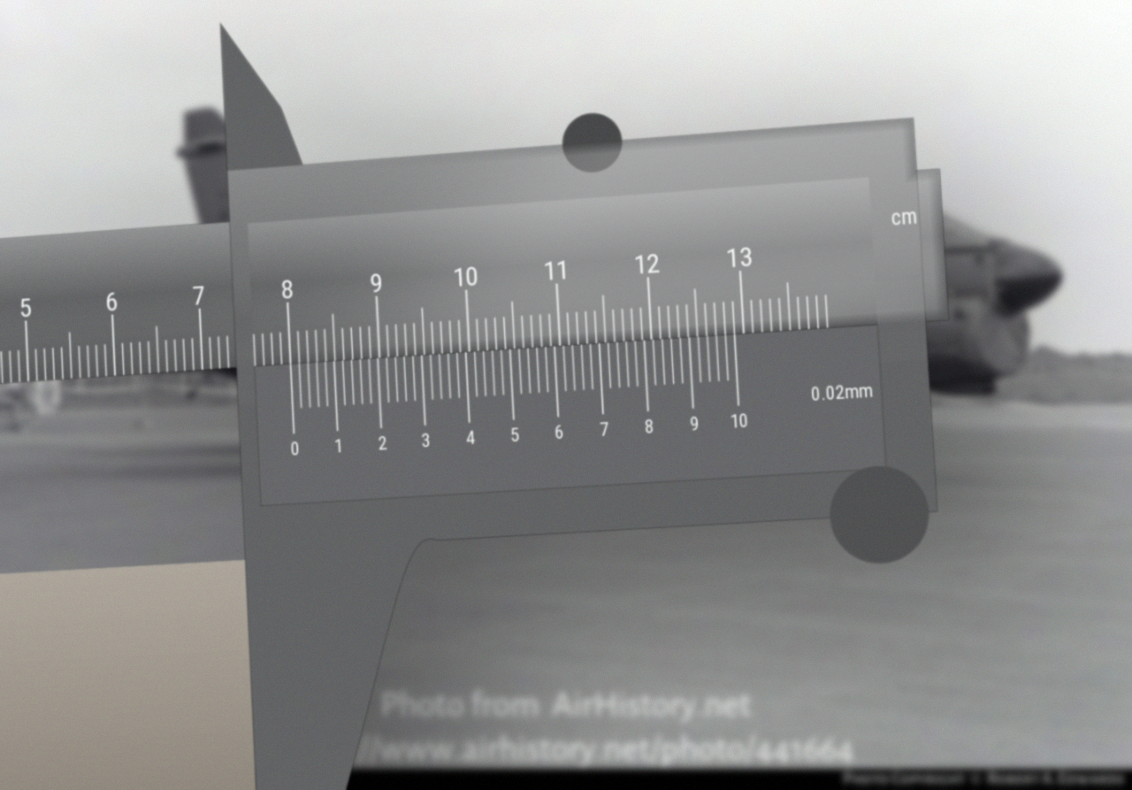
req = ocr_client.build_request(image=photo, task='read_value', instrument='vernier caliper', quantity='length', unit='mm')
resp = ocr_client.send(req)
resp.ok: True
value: 80.0 mm
